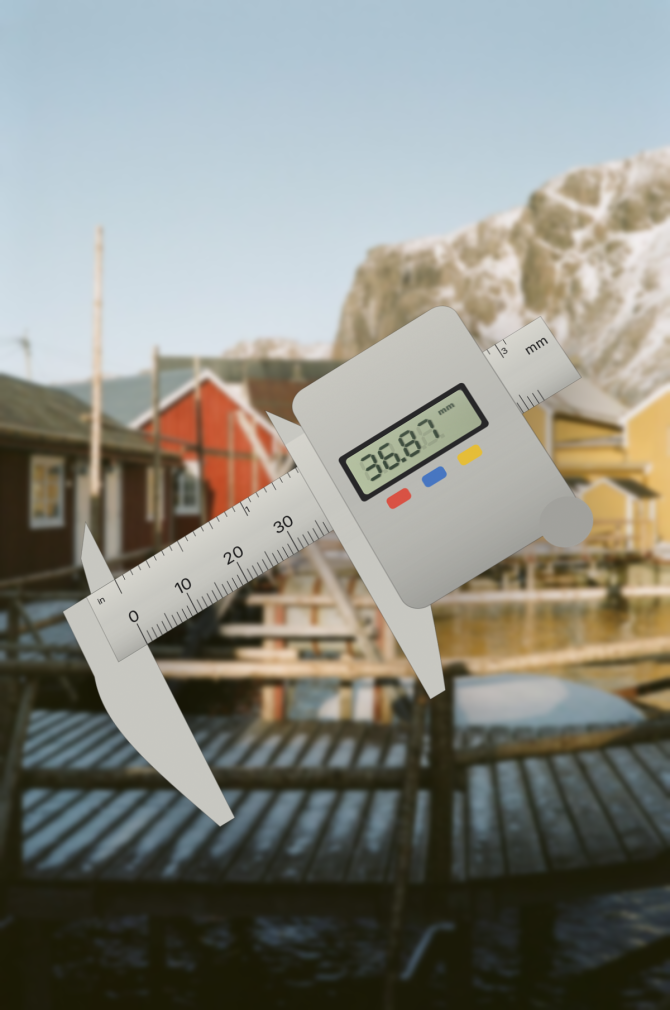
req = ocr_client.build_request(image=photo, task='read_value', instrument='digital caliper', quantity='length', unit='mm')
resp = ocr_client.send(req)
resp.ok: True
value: 36.87 mm
